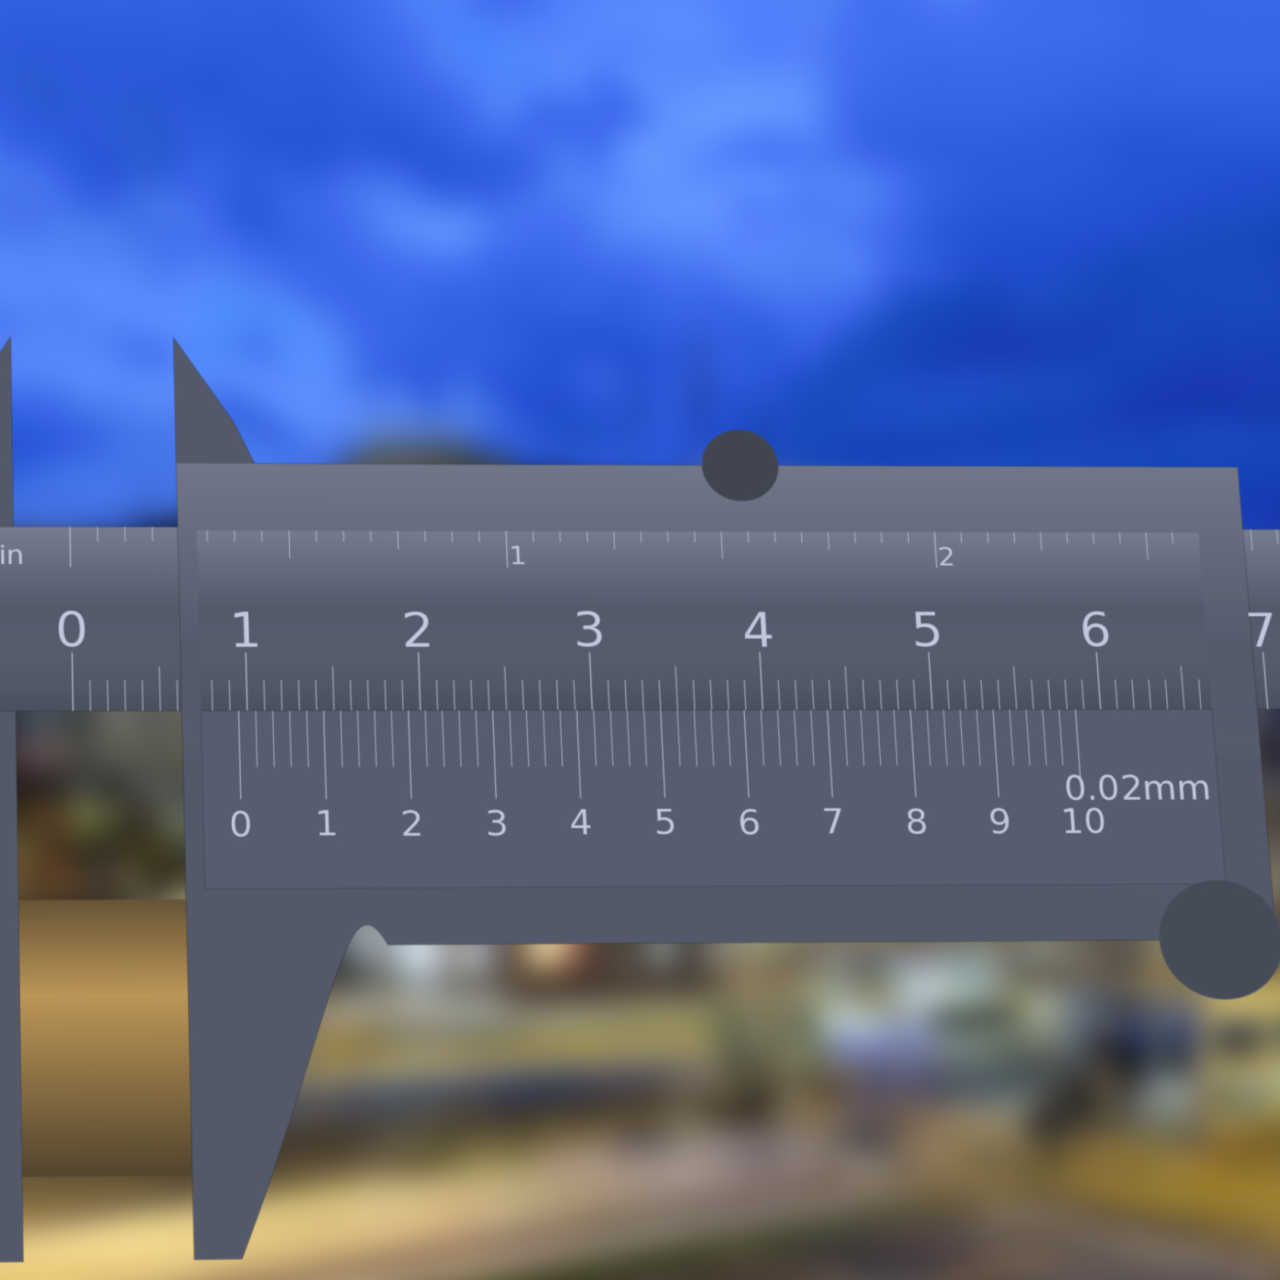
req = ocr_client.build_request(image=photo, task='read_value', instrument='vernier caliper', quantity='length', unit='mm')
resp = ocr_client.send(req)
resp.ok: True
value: 9.5 mm
